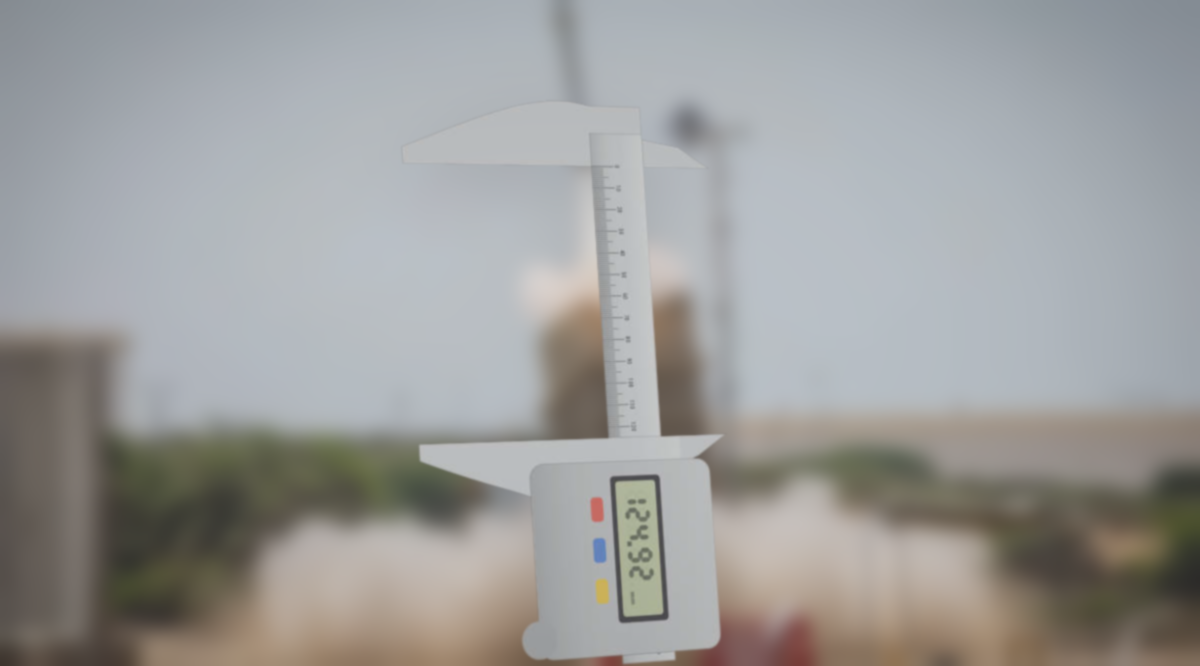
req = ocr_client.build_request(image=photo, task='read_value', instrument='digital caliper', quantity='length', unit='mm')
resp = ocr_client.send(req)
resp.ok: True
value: 124.92 mm
